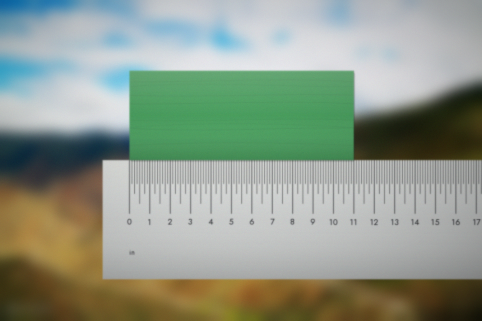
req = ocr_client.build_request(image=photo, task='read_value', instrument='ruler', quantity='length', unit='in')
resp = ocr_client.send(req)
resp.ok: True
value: 11 in
